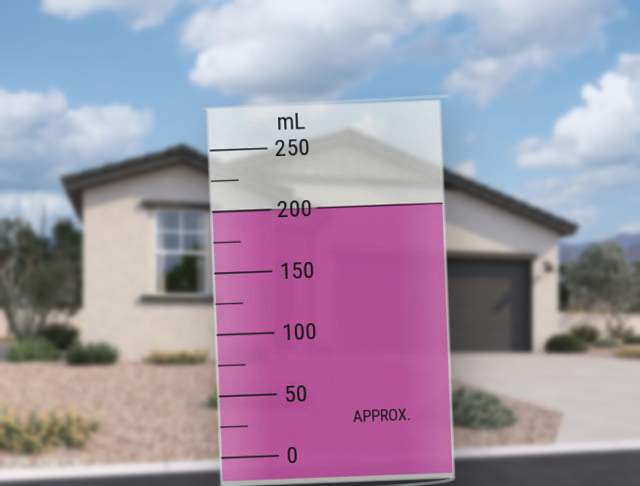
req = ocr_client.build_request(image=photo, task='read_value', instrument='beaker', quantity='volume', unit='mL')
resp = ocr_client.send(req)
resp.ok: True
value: 200 mL
